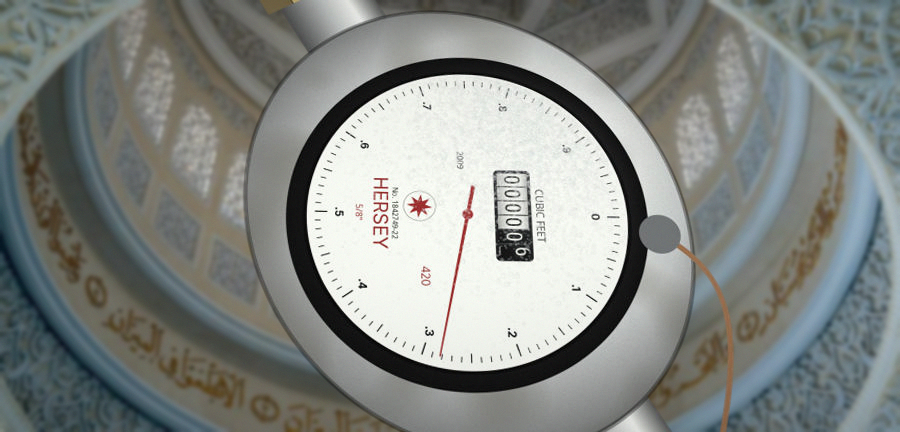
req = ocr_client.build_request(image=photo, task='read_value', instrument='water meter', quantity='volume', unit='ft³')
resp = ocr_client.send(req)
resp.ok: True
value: 6.28 ft³
